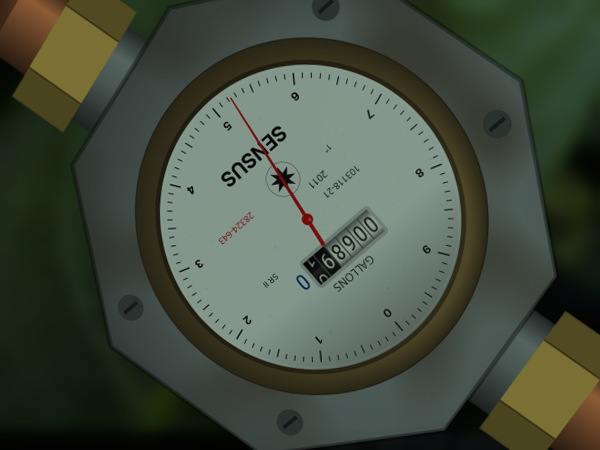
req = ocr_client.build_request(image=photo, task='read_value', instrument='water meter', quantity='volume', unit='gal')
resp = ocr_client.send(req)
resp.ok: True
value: 68905.2 gal
